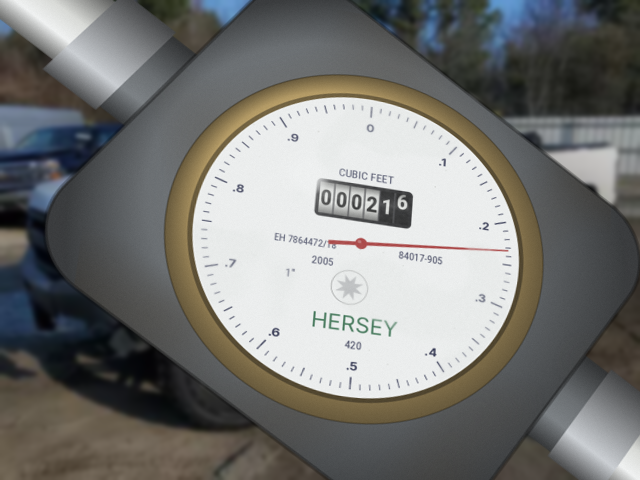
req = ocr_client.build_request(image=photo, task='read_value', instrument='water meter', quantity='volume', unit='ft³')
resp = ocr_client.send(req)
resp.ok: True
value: 216.23 ft³
